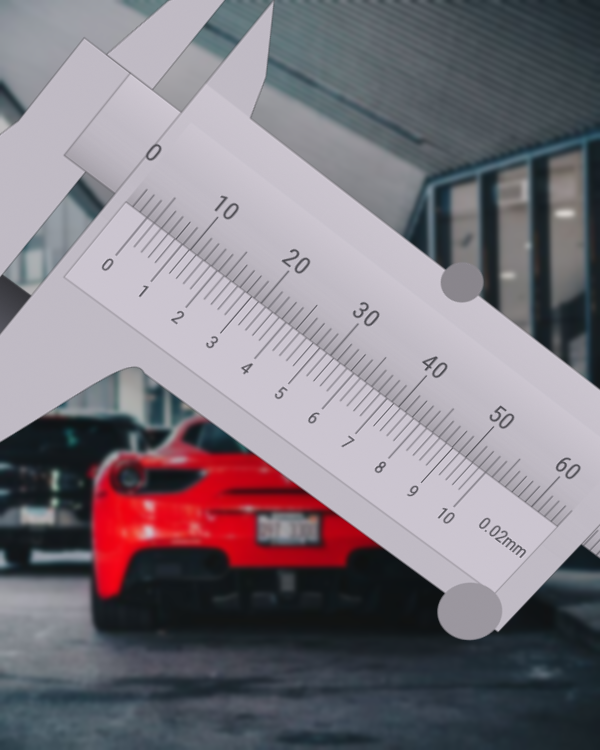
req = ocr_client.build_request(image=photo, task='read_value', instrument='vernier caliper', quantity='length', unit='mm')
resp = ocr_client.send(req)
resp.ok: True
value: 4.0 mm
